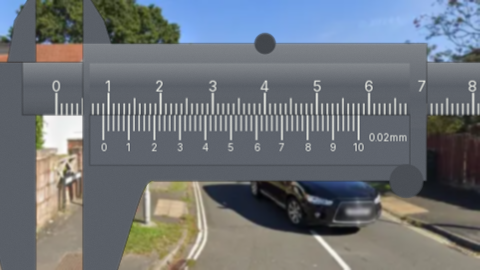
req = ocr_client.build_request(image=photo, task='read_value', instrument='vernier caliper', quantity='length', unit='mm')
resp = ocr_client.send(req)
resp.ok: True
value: 9.0 mm
